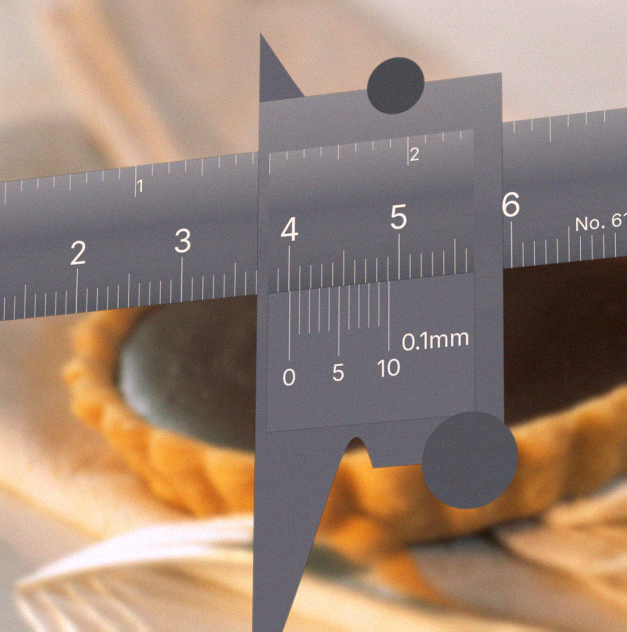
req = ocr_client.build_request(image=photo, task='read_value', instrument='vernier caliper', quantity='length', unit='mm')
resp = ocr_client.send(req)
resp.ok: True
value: 40.1 mm
